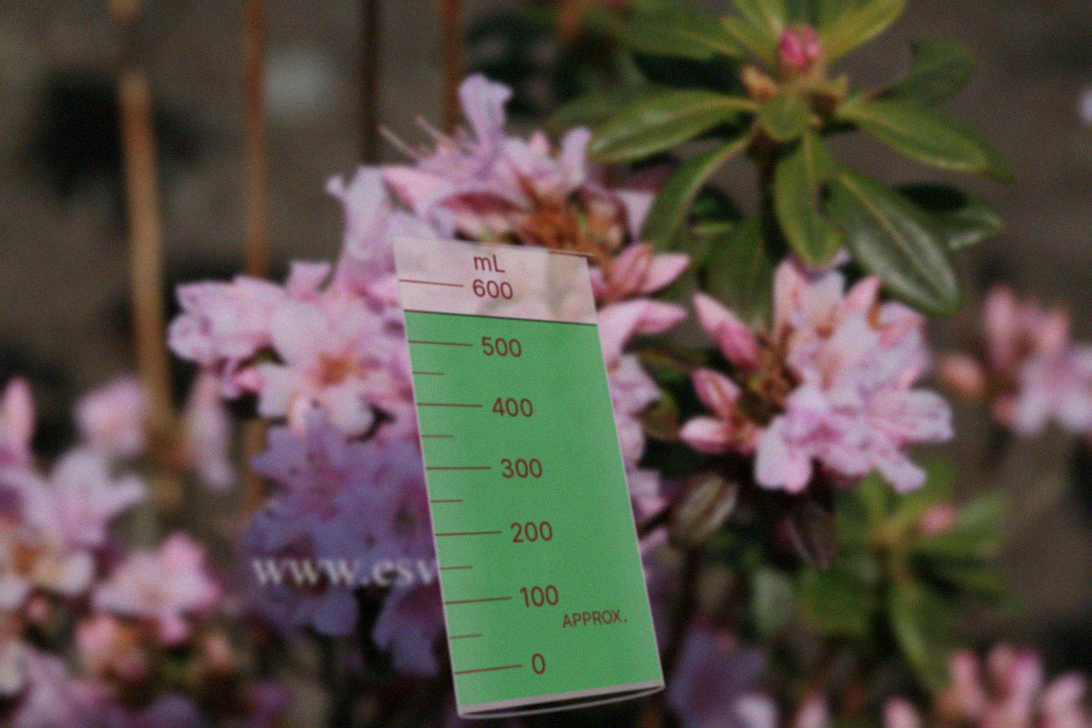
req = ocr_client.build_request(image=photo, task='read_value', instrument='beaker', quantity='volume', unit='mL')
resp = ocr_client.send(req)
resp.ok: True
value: 550 mL
